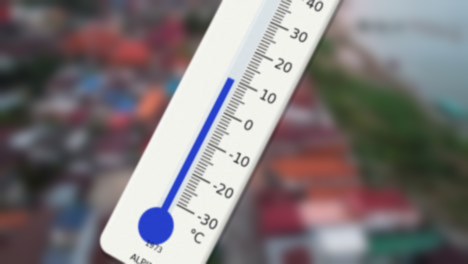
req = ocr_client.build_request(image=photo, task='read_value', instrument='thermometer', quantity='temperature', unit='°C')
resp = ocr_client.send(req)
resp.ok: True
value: 10 °C
